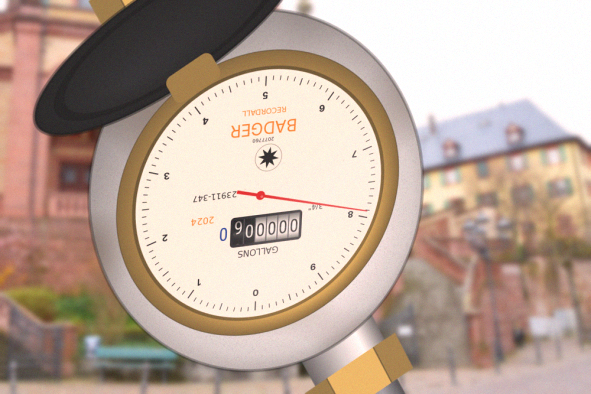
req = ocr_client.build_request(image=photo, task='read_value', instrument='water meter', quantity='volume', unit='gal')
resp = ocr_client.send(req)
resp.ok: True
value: 57.9 gal
